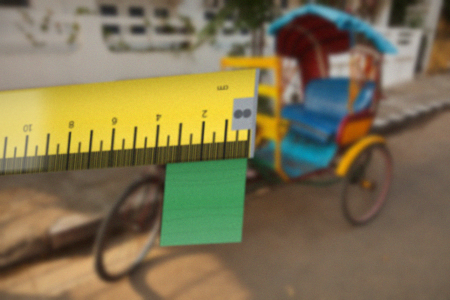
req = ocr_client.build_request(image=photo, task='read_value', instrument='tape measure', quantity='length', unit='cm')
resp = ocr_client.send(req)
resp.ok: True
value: 3.5 cm
